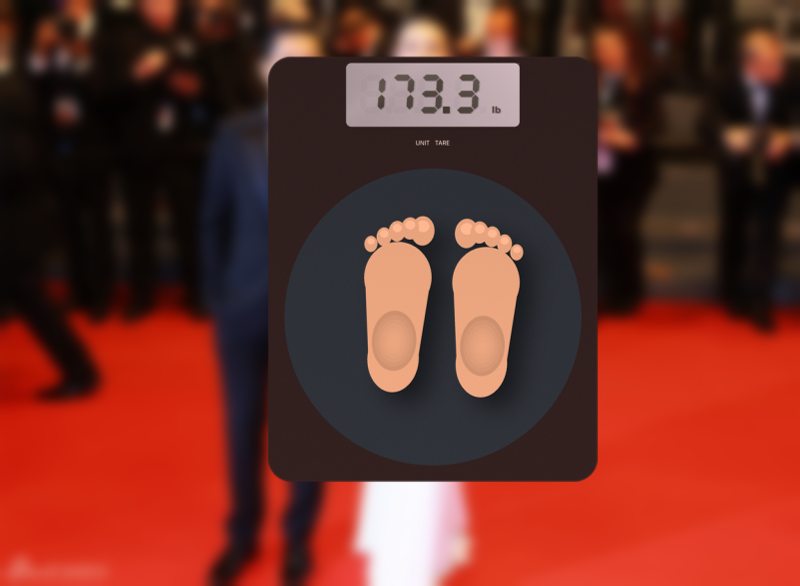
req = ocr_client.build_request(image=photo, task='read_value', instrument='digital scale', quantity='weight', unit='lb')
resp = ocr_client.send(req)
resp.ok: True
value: 173.3 lb
